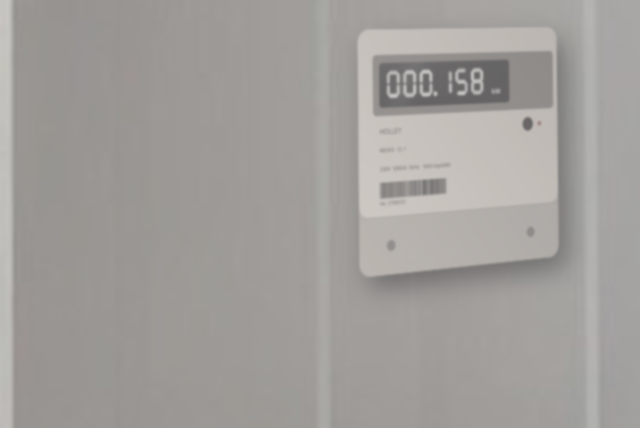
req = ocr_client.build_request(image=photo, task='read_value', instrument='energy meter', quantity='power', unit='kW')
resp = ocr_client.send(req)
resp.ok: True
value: 0.158 kW
